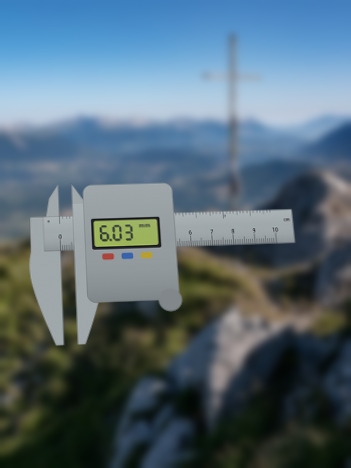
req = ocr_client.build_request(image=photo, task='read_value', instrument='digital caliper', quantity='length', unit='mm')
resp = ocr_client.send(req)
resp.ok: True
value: 6.03 mm
